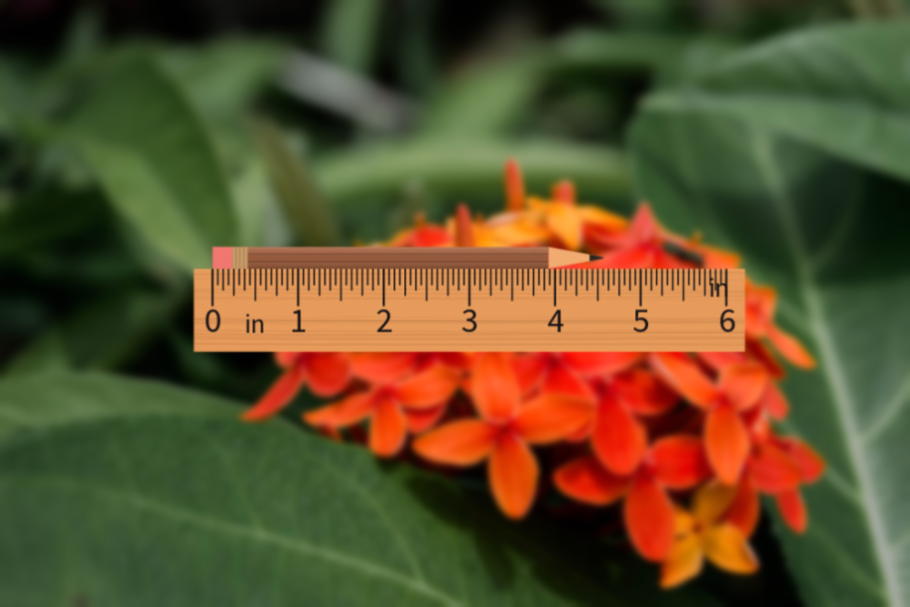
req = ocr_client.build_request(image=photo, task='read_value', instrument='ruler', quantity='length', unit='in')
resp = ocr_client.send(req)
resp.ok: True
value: 4.5625 in
